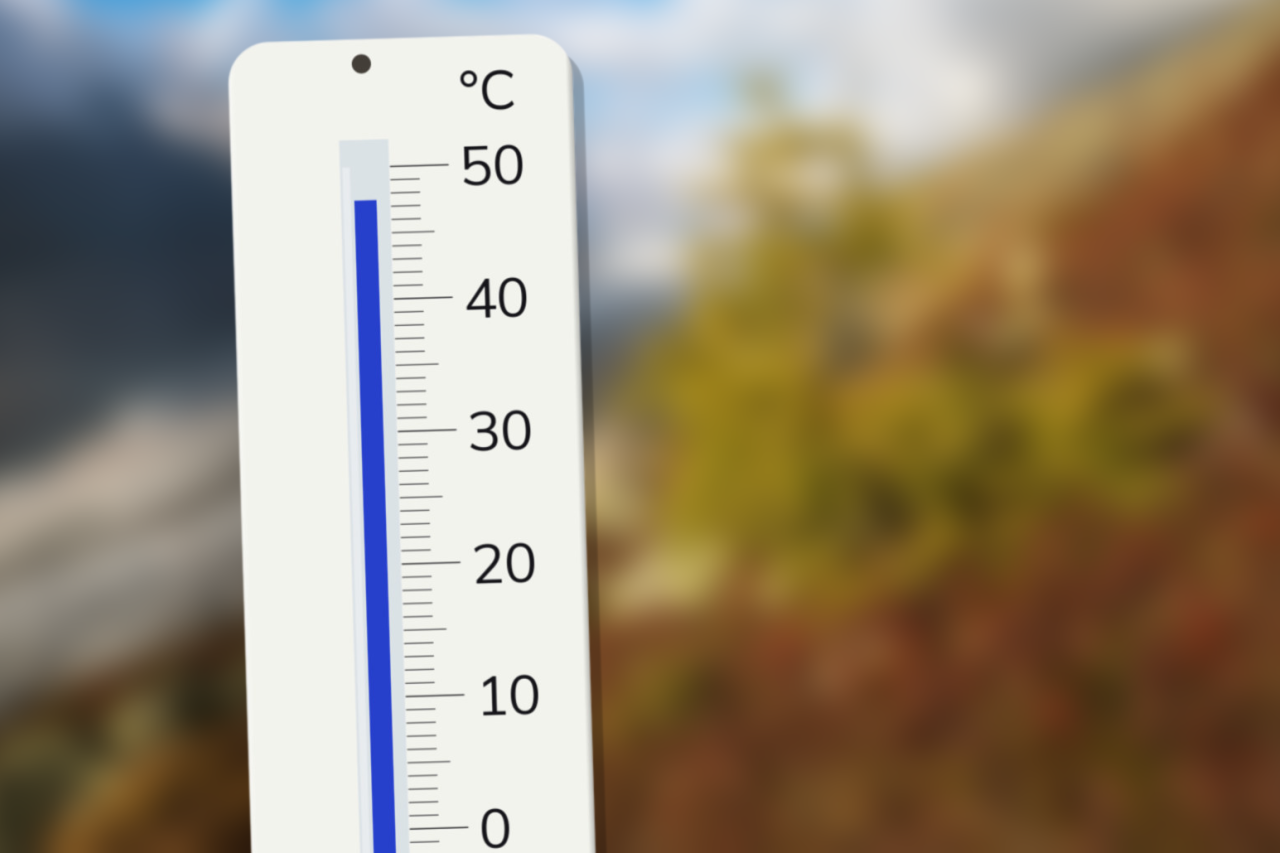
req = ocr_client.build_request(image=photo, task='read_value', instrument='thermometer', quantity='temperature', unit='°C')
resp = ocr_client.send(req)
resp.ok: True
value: 47.5 °C
